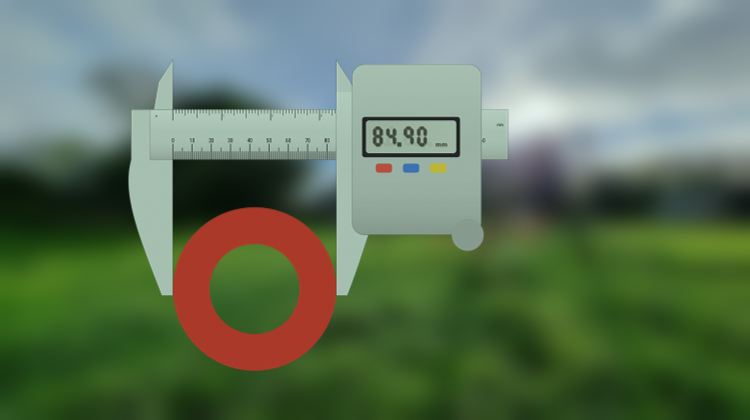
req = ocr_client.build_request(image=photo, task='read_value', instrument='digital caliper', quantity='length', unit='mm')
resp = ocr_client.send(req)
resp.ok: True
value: 84.90 mm
